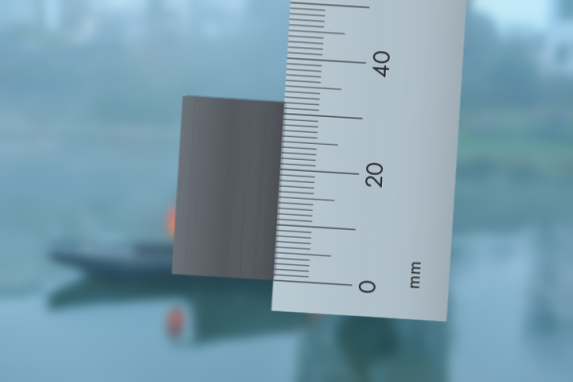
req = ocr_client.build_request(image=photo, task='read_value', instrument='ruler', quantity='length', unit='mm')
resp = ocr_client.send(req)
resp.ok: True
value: 32 mm
